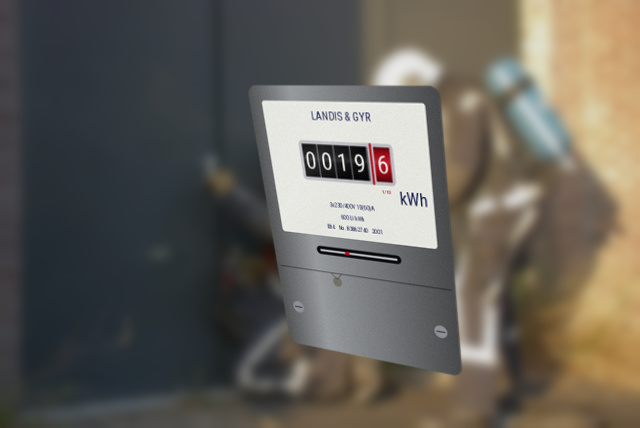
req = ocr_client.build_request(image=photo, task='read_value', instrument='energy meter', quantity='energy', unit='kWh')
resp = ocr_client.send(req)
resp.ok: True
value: 19.6 kWh
